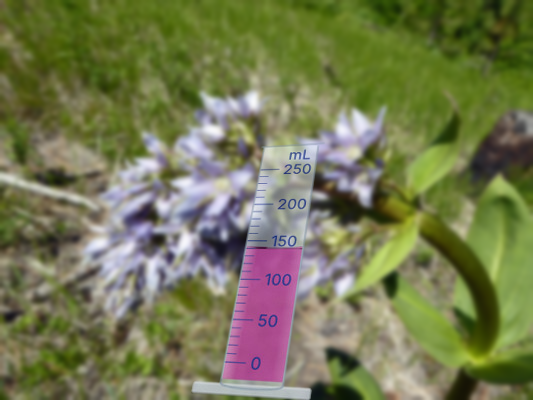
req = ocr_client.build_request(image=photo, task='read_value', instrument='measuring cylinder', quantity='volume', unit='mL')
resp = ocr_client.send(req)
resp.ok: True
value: 140 mL
